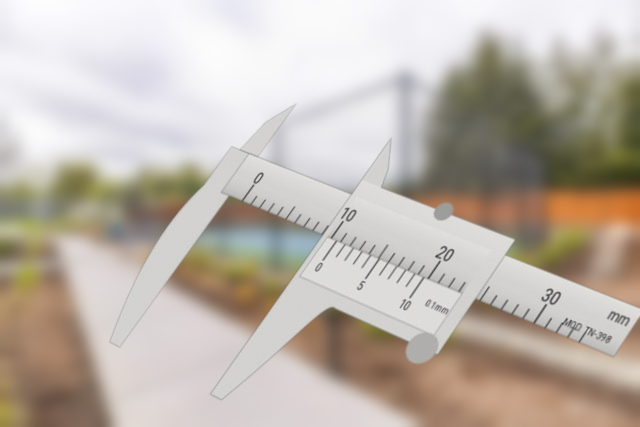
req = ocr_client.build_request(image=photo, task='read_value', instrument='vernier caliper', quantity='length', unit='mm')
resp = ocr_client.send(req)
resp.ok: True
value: 10.6 mm
